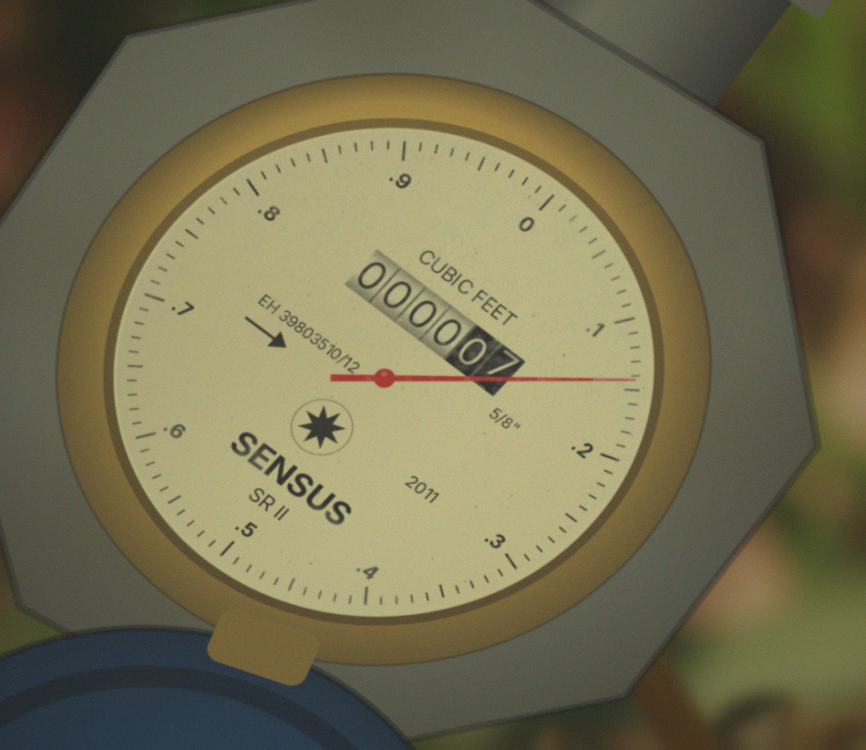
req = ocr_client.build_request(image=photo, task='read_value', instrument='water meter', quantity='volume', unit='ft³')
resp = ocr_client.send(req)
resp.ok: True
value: 7.14 ft³
